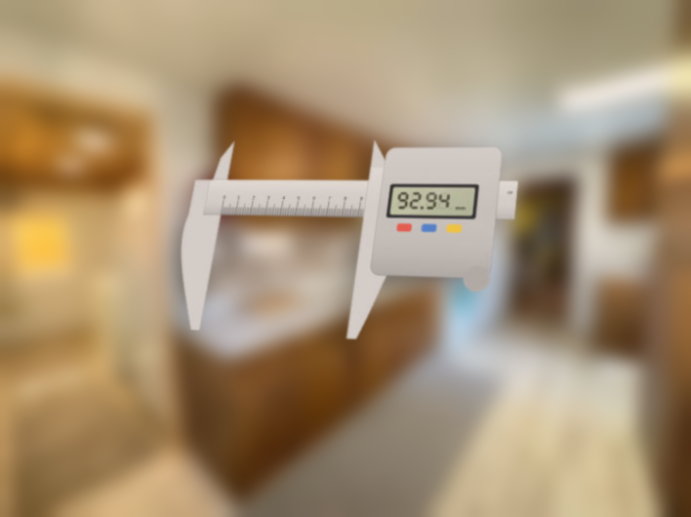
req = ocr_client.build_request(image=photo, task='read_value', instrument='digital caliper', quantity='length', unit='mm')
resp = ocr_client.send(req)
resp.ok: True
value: 92.94 mm
